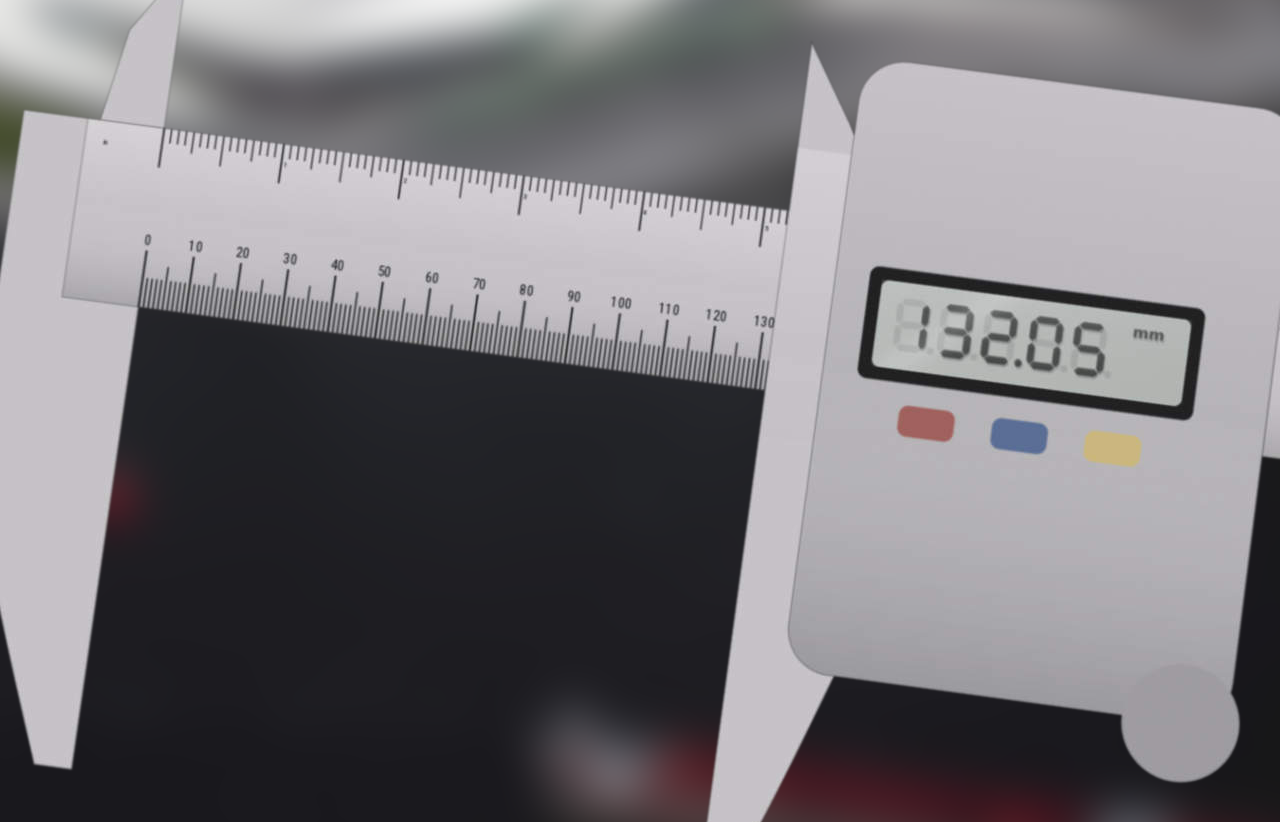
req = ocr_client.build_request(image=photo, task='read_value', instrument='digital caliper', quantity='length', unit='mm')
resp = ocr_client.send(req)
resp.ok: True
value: 132.05 mm
